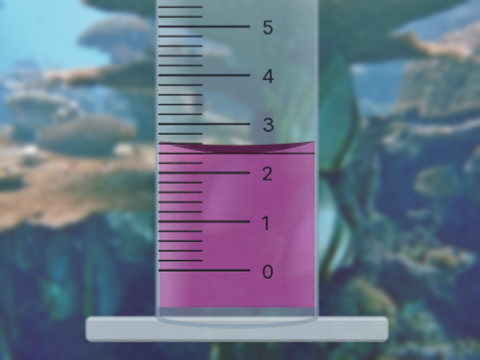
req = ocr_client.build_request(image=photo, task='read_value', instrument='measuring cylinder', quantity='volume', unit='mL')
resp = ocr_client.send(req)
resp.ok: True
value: 2.4 mL
